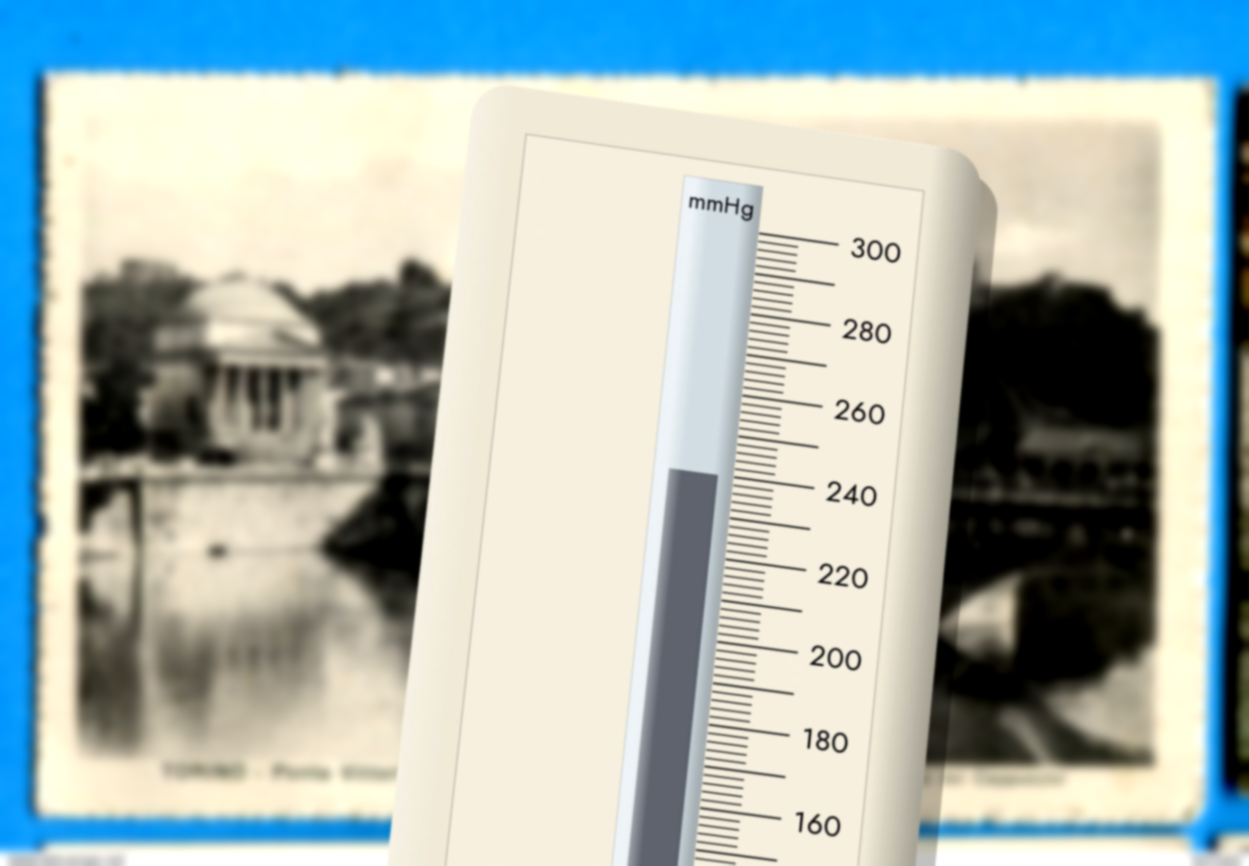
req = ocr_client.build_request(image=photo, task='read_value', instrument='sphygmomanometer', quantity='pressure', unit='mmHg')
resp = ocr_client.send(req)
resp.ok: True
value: 240 mmHg
